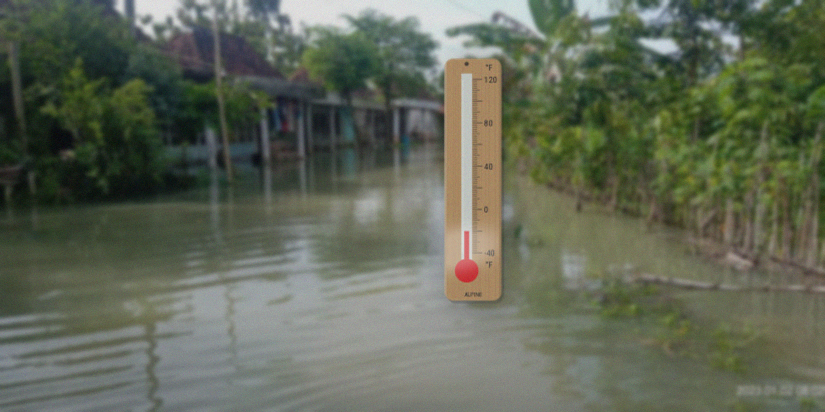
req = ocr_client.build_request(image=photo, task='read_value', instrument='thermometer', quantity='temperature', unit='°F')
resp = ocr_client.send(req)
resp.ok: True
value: -20 °F
